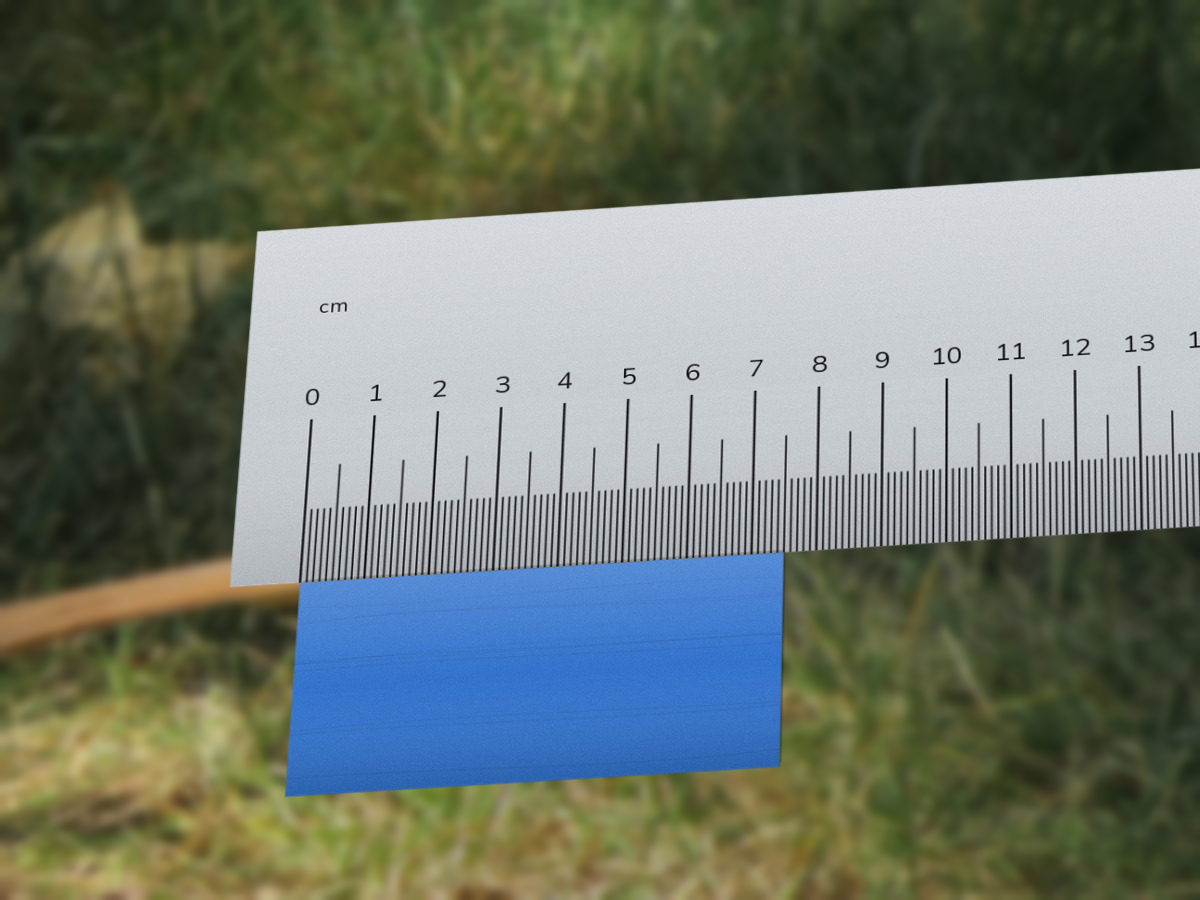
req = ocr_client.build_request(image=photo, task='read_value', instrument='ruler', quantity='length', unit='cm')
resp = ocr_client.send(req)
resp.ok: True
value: 7.5 cm
